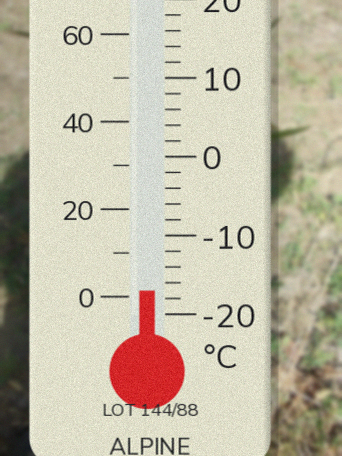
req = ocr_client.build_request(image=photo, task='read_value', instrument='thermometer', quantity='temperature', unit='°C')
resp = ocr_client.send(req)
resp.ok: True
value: -17 °C
